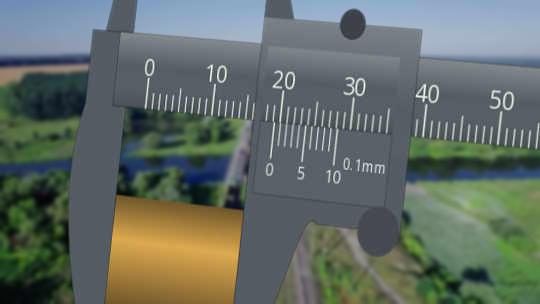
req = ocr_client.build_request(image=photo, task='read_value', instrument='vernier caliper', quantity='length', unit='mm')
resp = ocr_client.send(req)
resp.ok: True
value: 19.2 mm
